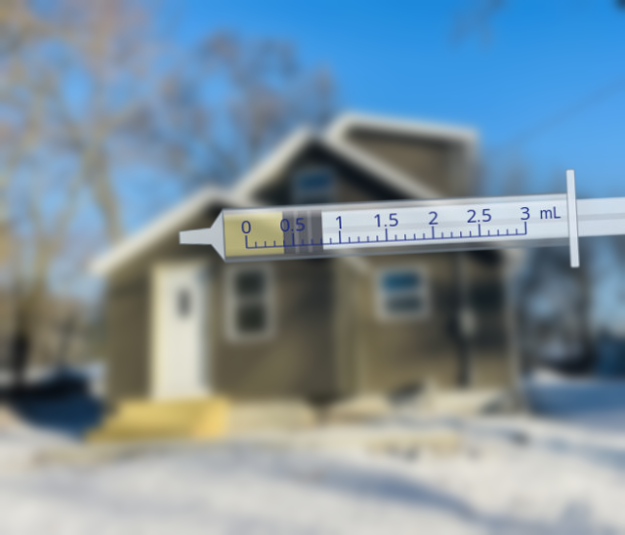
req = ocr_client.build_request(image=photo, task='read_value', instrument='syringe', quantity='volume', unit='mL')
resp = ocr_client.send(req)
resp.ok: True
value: 0.4 mL
